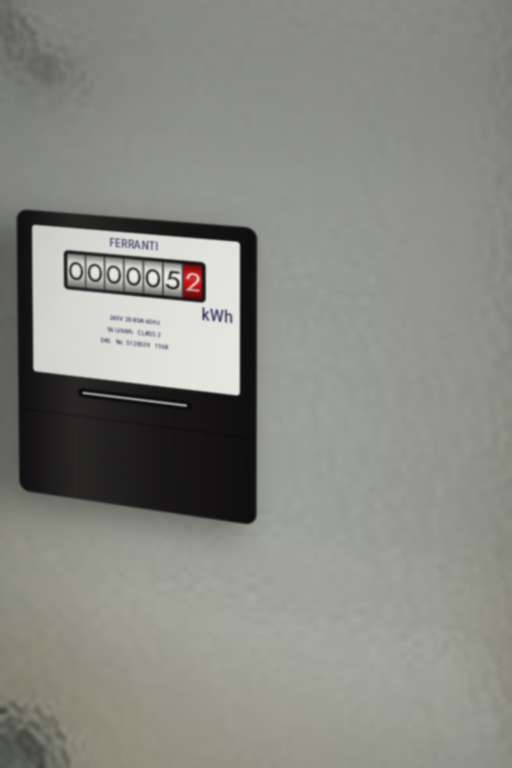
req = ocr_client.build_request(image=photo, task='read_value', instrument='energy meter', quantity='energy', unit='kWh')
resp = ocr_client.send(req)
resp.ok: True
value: 5.2 kWh
